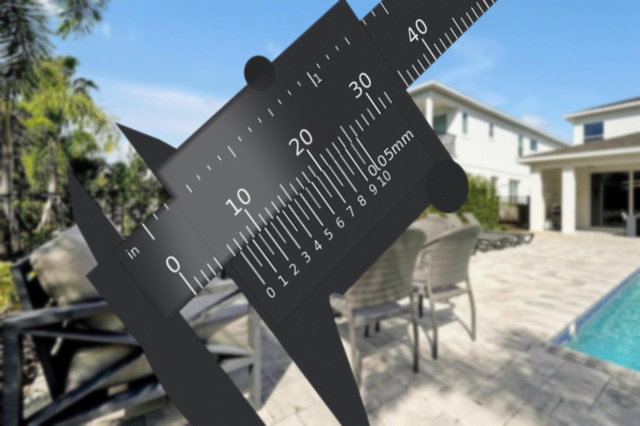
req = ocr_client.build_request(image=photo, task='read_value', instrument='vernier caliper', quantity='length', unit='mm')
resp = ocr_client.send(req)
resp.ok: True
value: 6.8 mm
